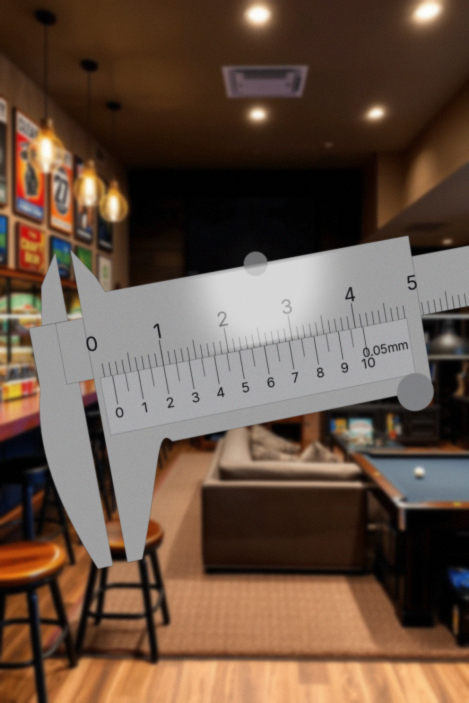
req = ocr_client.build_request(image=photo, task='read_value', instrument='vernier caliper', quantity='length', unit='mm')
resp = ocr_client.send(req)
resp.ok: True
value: 2.2 mm
